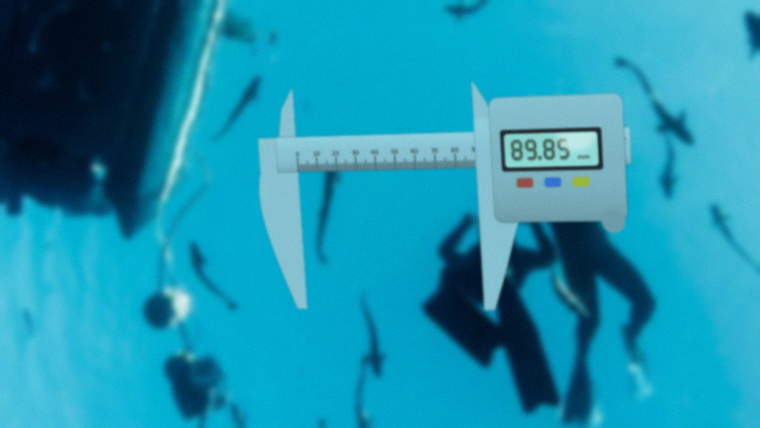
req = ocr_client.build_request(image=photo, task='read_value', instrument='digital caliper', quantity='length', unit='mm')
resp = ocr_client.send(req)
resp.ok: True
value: 89.85 mm
